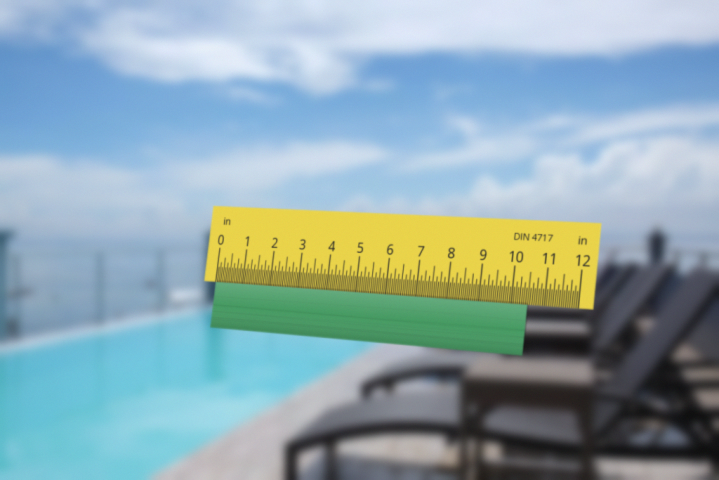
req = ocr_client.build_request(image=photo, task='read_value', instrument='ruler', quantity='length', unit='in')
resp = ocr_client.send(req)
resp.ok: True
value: 10.5 in
